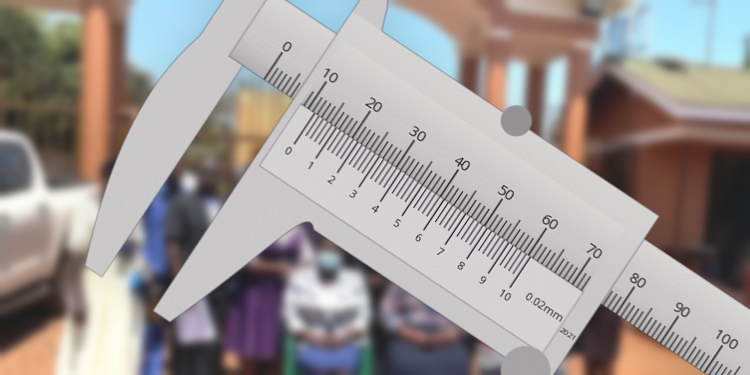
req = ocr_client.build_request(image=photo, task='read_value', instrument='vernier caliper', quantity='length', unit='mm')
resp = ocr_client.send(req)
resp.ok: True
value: 11.5 mm
